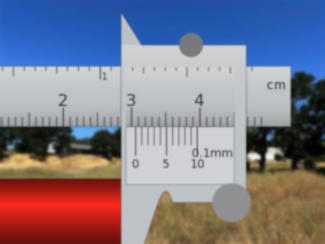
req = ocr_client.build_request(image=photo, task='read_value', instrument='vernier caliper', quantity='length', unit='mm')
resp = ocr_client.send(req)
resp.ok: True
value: 30.6 mm
